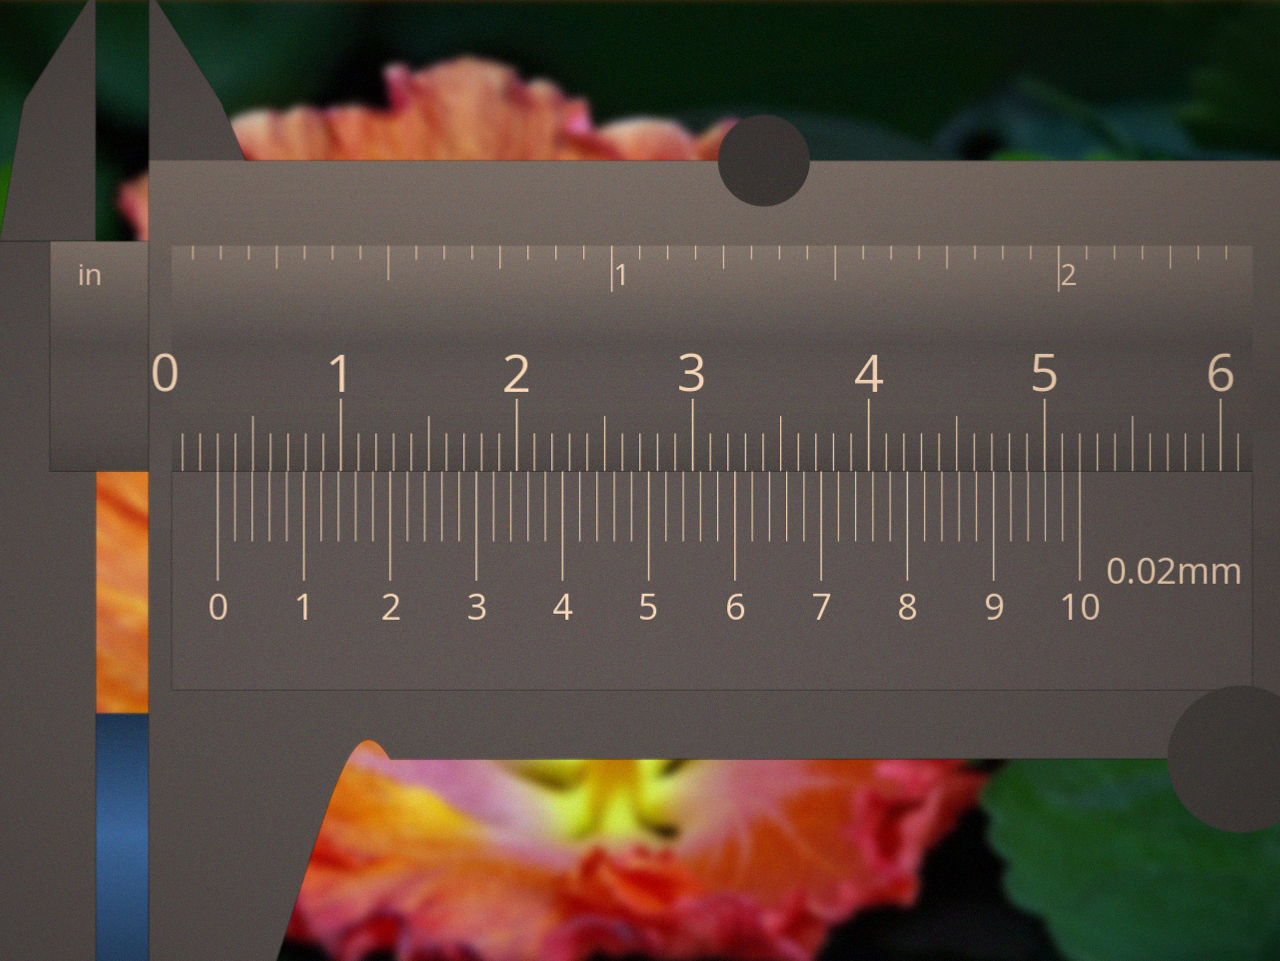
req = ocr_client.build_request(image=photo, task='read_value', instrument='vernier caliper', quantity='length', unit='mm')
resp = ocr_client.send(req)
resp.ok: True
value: 3.0 mm
